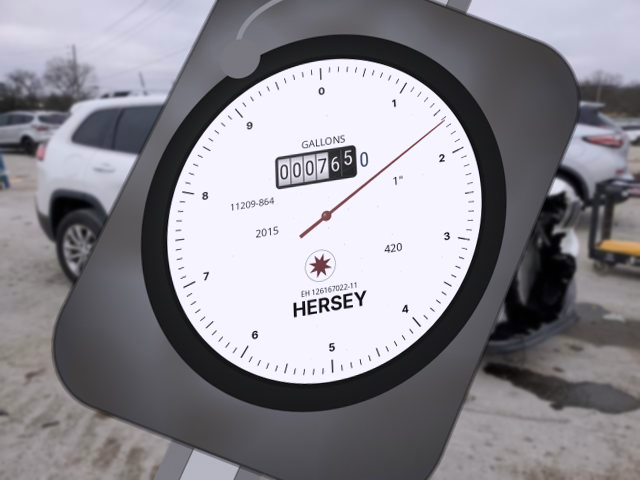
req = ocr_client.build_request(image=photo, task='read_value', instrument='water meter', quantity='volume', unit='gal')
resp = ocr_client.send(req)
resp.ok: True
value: 7651.6 gal
